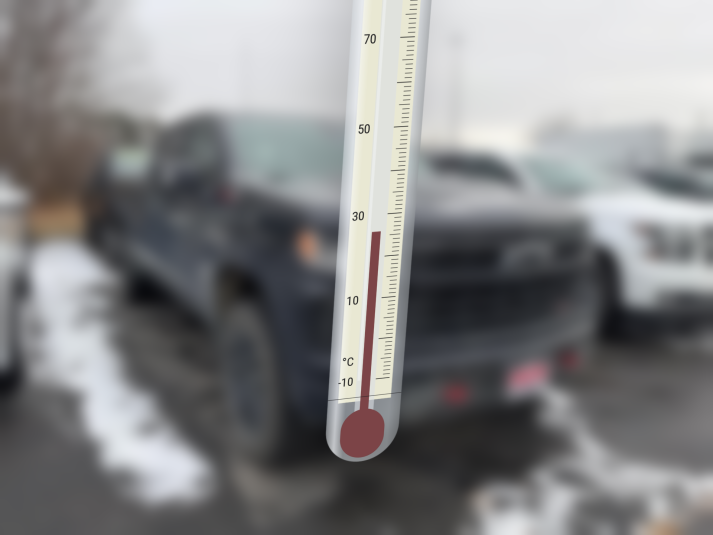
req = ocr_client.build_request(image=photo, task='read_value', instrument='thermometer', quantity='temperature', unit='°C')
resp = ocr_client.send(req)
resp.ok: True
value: 26 °C
